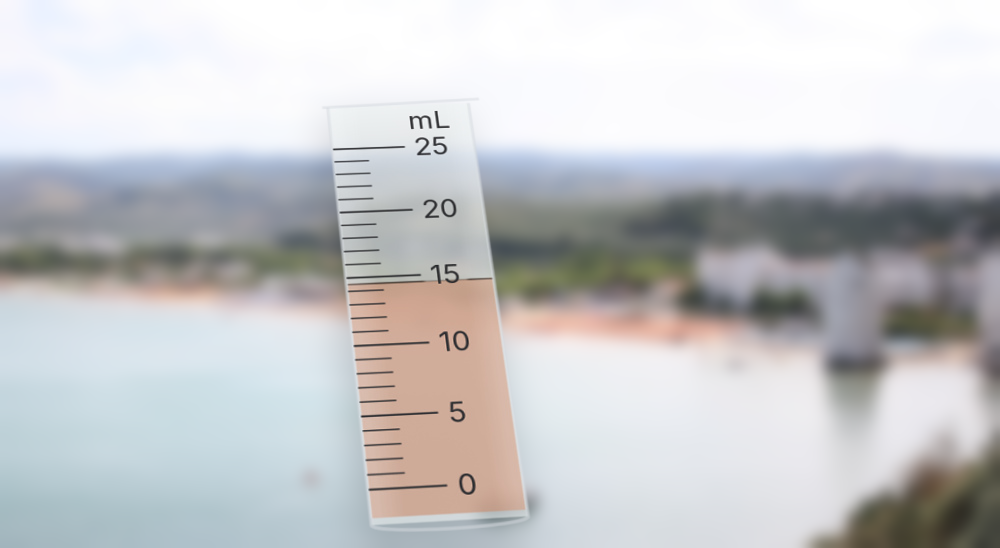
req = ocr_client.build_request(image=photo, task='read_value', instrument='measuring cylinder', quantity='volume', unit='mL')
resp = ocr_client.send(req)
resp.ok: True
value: 14.5 mL
